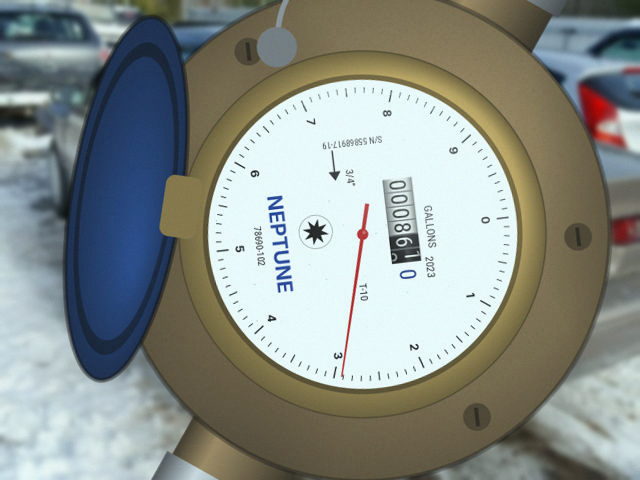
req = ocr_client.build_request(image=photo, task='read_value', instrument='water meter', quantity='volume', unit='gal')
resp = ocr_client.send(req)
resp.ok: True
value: 8612.9 gal
